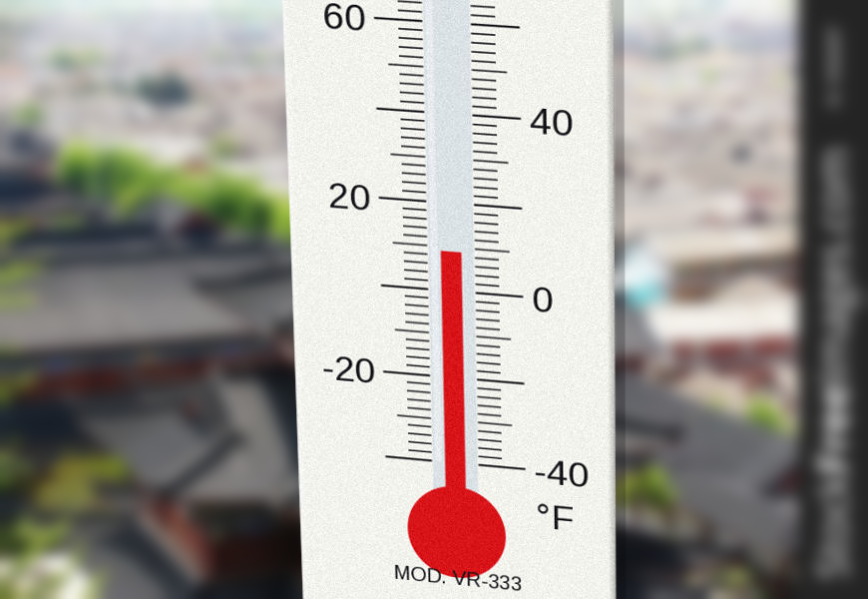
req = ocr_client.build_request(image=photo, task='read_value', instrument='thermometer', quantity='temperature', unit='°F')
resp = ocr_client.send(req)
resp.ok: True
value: 9 °F
